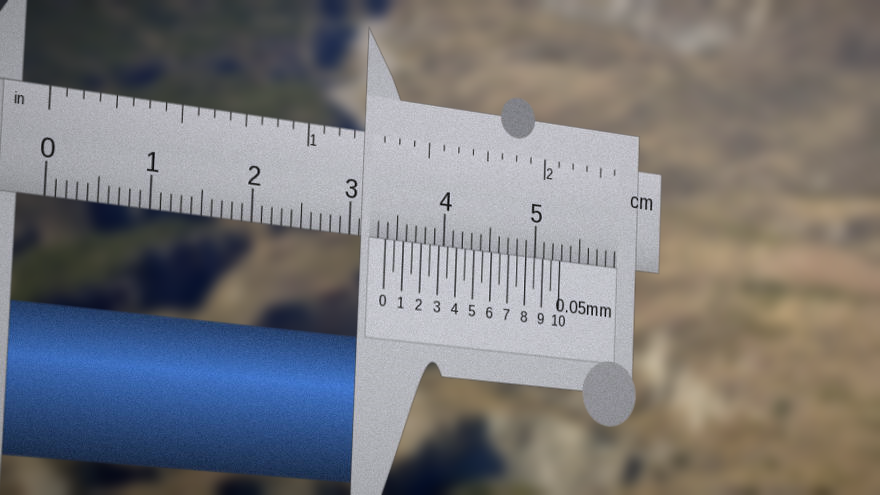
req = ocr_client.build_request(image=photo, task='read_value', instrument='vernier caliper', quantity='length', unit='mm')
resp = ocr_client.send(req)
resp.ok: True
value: 33.8 mm
